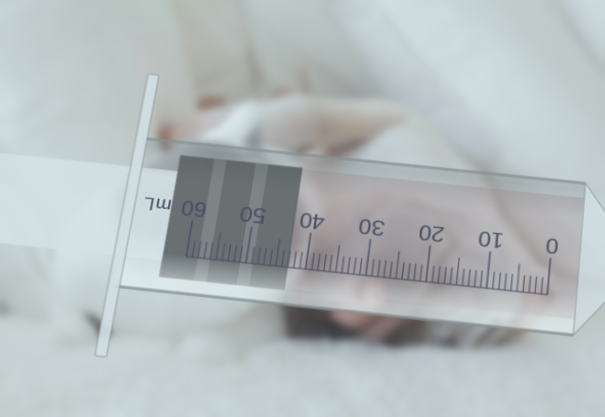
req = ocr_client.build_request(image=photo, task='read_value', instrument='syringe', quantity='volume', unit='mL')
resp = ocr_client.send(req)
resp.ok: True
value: 43 mL
